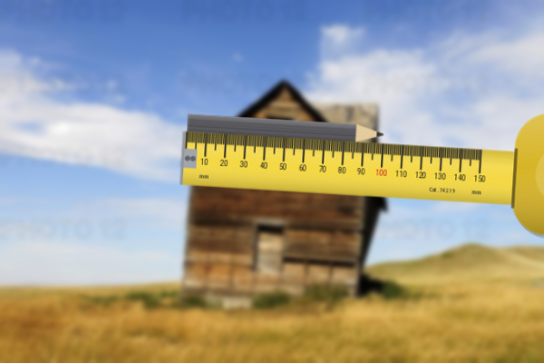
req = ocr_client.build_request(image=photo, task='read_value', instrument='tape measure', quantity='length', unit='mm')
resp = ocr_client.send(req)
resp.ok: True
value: 100 mm
